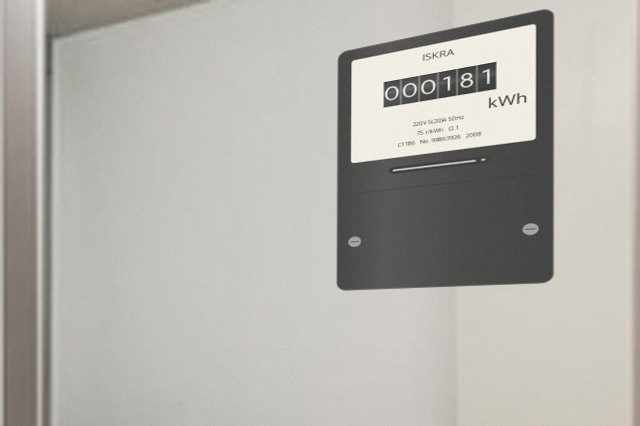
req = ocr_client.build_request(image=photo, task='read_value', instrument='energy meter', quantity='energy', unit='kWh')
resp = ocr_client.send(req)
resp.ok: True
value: 181 kWh
